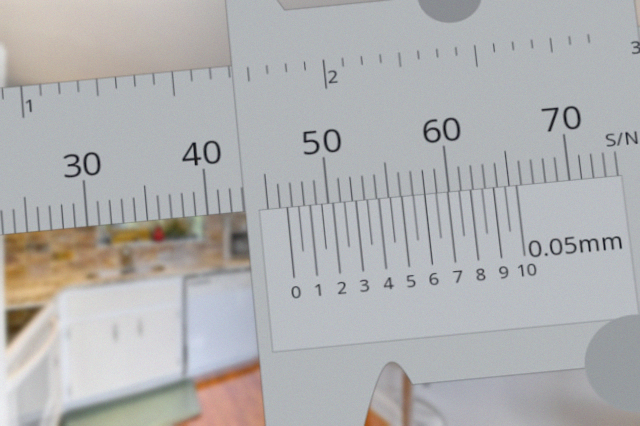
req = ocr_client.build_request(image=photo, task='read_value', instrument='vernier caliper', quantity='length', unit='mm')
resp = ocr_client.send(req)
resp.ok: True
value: 46.6 mm
